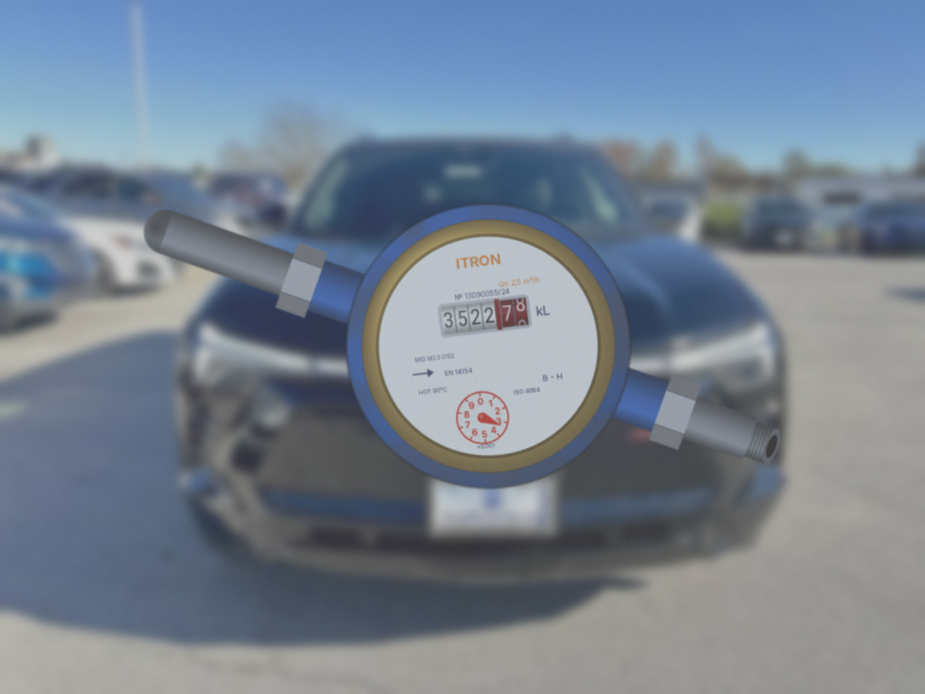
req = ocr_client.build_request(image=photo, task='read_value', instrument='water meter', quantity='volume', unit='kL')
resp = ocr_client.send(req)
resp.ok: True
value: 3522.783 kL
